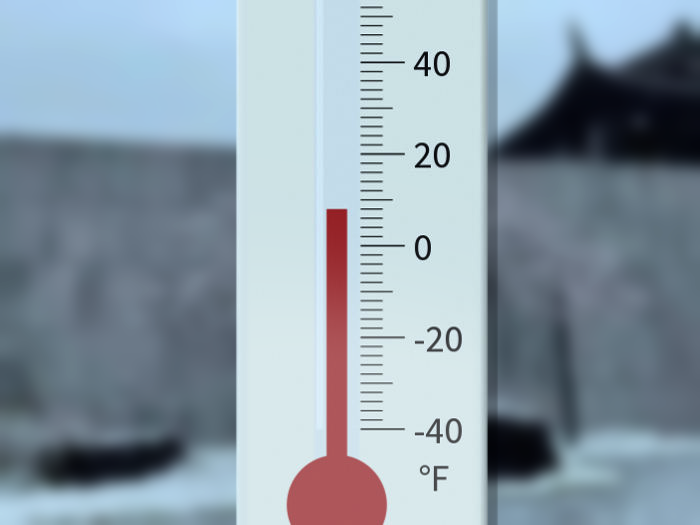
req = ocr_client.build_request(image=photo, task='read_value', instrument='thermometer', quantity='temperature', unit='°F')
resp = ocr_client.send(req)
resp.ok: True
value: 8 °F
